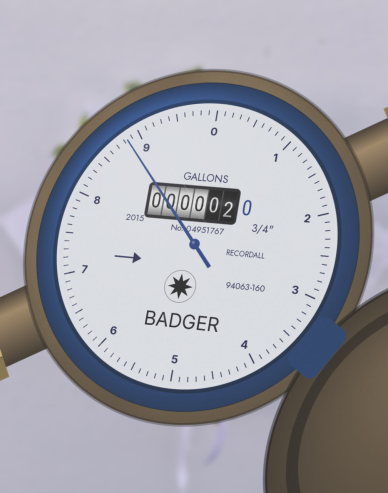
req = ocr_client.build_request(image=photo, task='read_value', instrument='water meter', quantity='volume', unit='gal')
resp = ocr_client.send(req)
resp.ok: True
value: 18.8 gal
